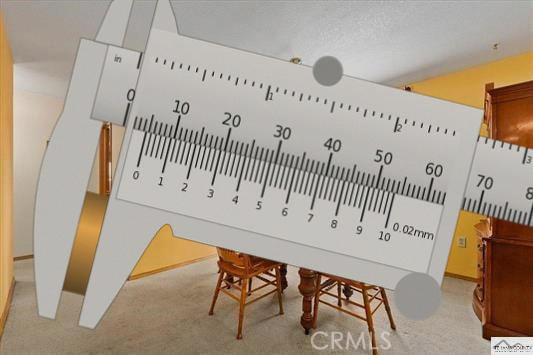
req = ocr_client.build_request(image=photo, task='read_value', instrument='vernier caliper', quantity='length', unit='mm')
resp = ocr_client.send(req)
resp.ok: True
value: 4.5 mm
